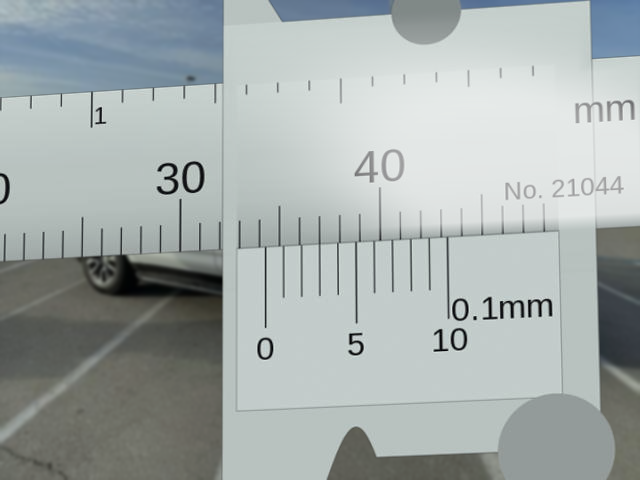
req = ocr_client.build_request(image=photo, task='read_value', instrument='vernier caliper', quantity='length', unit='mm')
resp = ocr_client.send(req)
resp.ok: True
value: 34.3 mm
